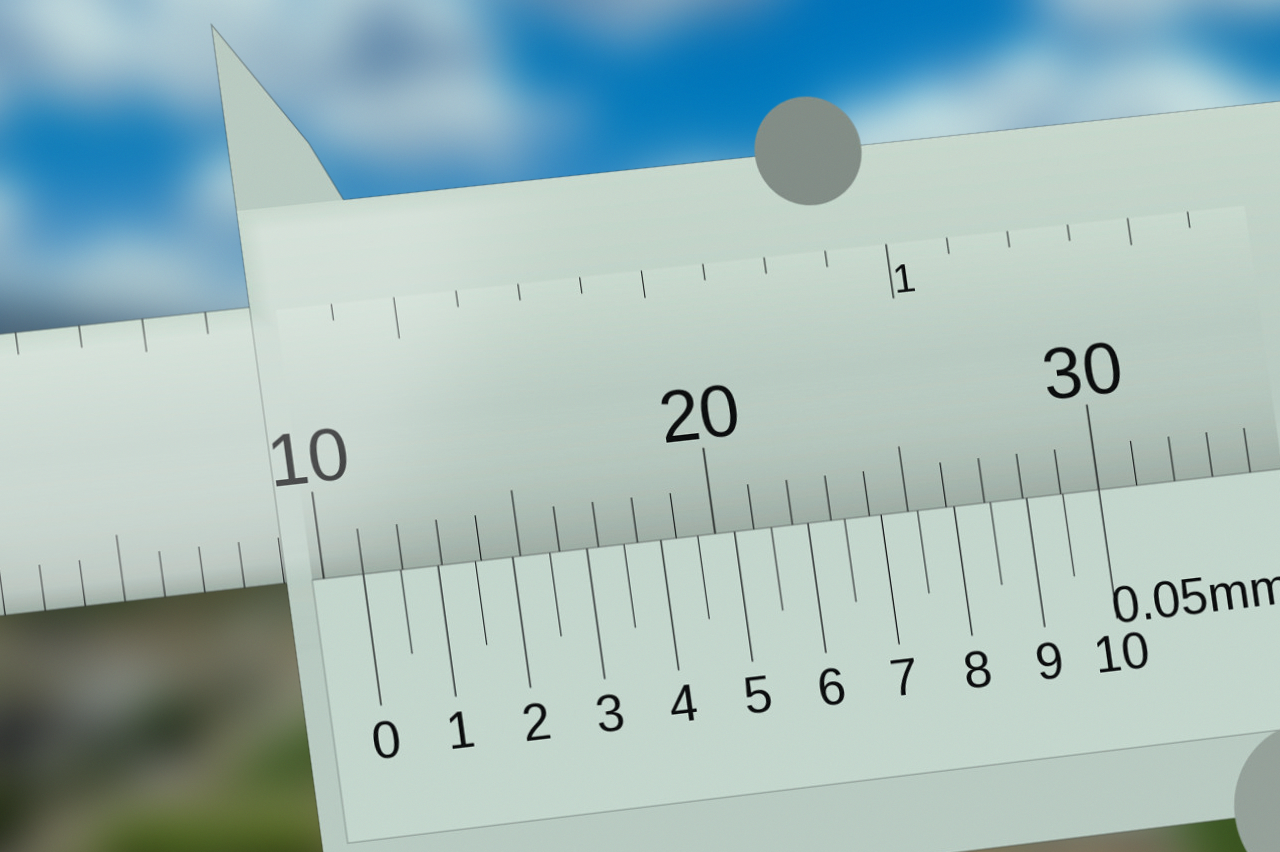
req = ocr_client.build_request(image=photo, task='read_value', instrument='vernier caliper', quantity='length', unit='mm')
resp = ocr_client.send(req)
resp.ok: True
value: 11.00 mm
